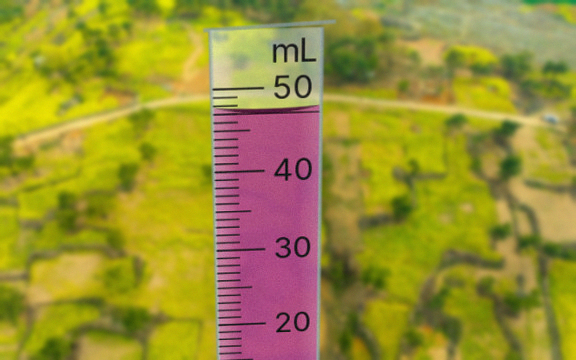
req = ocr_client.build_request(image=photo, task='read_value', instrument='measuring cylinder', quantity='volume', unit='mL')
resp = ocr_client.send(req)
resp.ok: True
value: 47 mL
